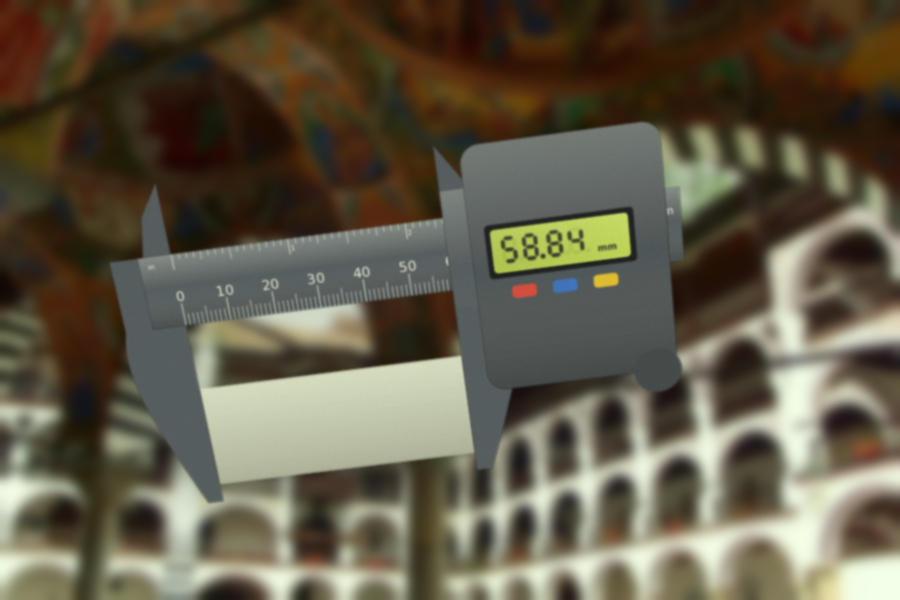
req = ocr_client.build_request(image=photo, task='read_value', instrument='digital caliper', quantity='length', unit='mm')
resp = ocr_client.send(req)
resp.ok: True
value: 58.84 mm
